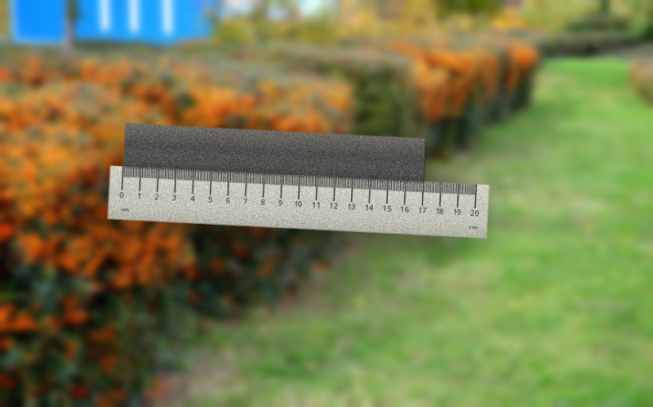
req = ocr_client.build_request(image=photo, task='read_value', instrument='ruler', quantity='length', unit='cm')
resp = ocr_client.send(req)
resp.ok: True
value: 17 cm
